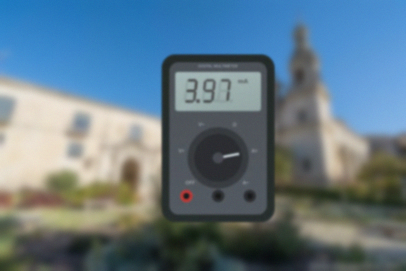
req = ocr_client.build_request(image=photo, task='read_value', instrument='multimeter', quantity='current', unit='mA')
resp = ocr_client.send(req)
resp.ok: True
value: 3.97 mA
